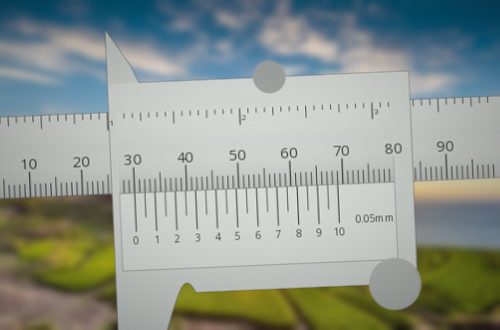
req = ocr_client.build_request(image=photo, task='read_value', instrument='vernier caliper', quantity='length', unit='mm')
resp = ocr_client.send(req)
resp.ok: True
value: 30.0 mm
